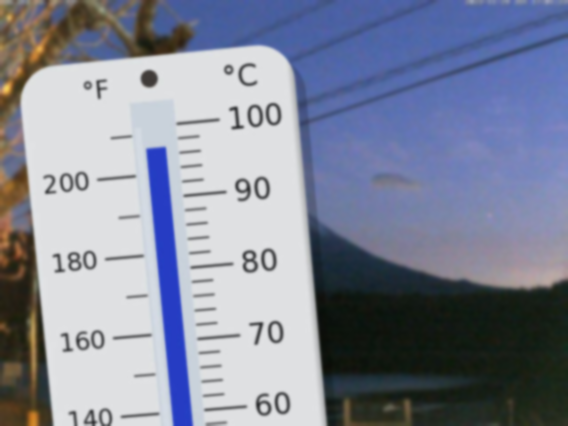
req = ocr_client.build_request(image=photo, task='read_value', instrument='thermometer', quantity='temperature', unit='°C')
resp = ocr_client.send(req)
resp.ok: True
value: 97 °C
